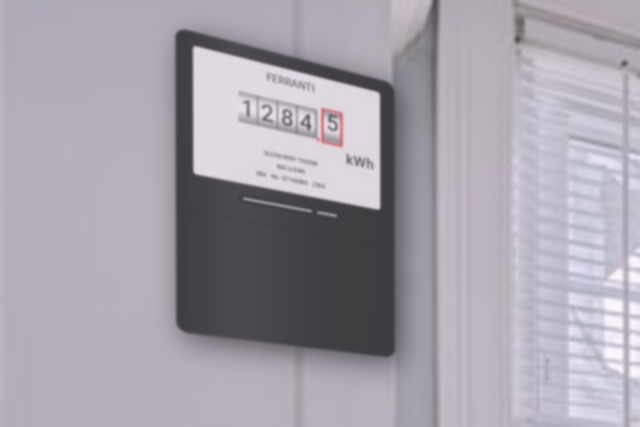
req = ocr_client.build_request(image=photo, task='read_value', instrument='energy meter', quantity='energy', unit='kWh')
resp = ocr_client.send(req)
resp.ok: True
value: 1284.5 kWh
